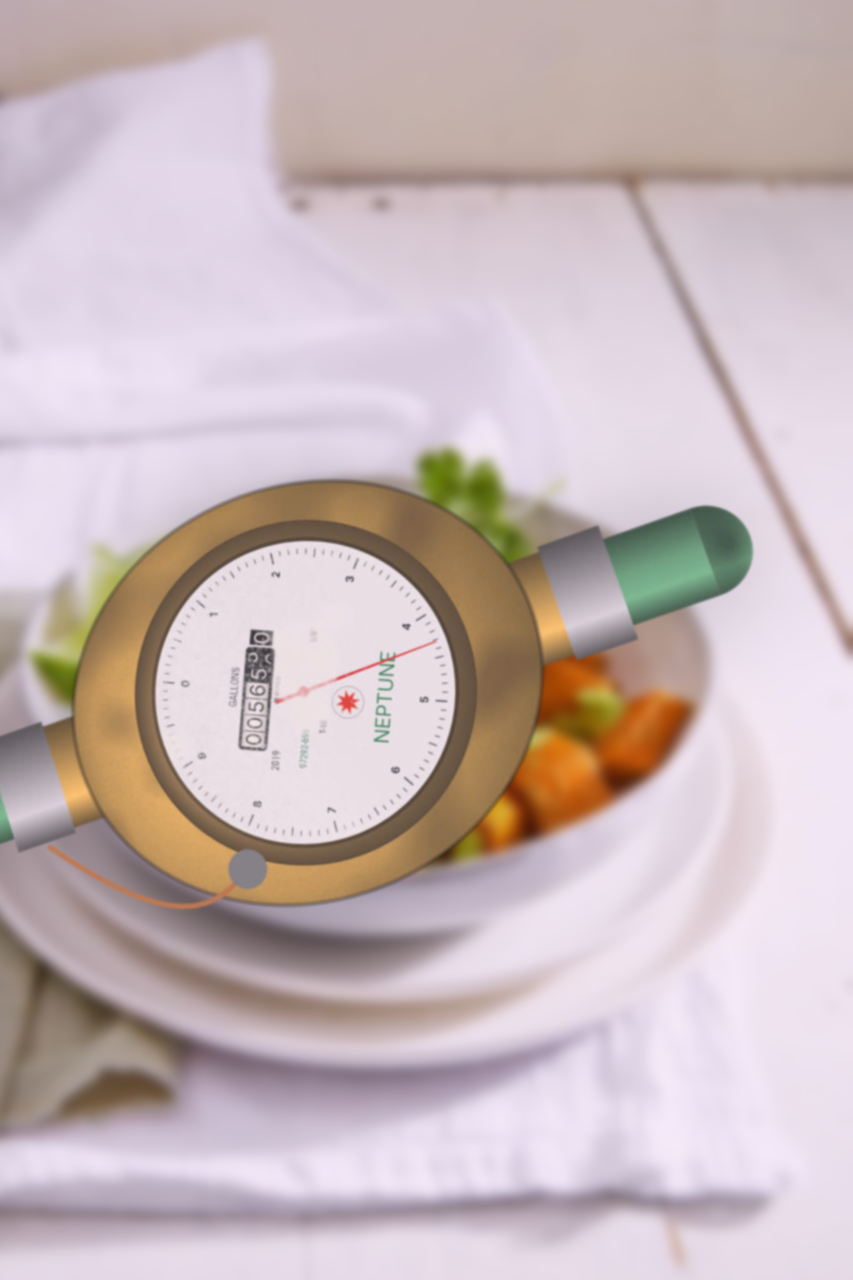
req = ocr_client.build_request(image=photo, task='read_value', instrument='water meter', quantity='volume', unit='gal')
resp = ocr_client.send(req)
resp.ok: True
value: 56554.3 gal
